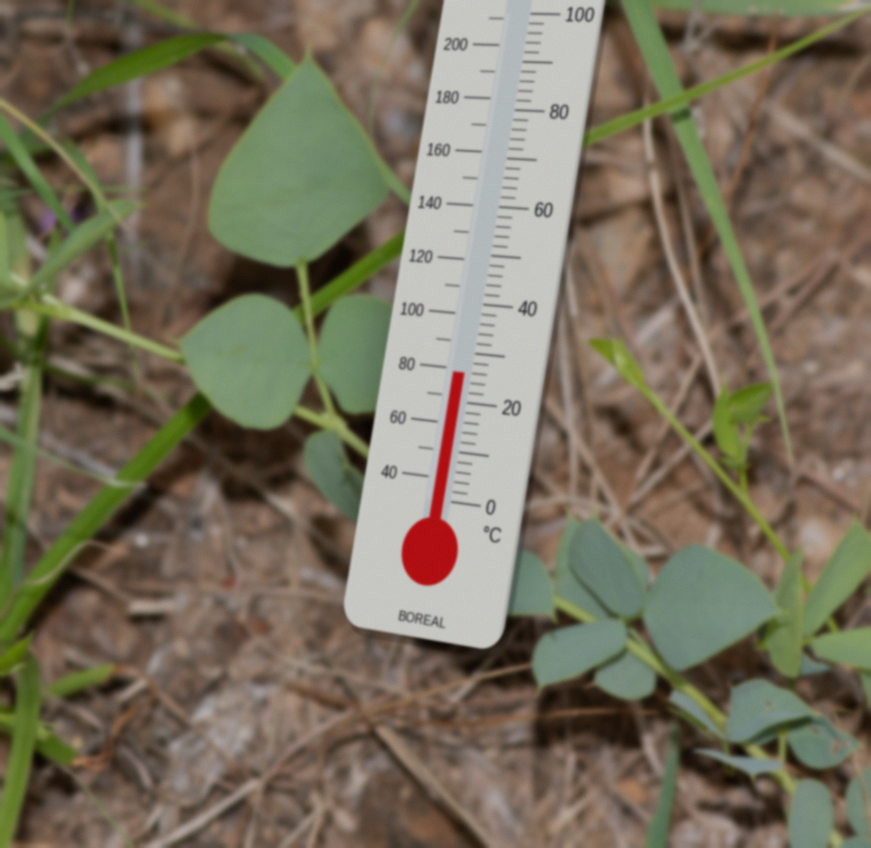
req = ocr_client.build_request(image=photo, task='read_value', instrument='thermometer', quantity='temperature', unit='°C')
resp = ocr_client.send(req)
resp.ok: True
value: 26 °C
